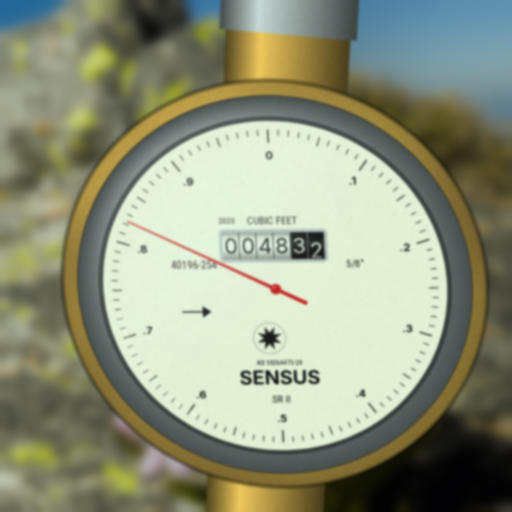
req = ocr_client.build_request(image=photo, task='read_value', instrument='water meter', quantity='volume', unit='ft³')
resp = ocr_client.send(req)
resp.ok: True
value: 4831.82 ft³
